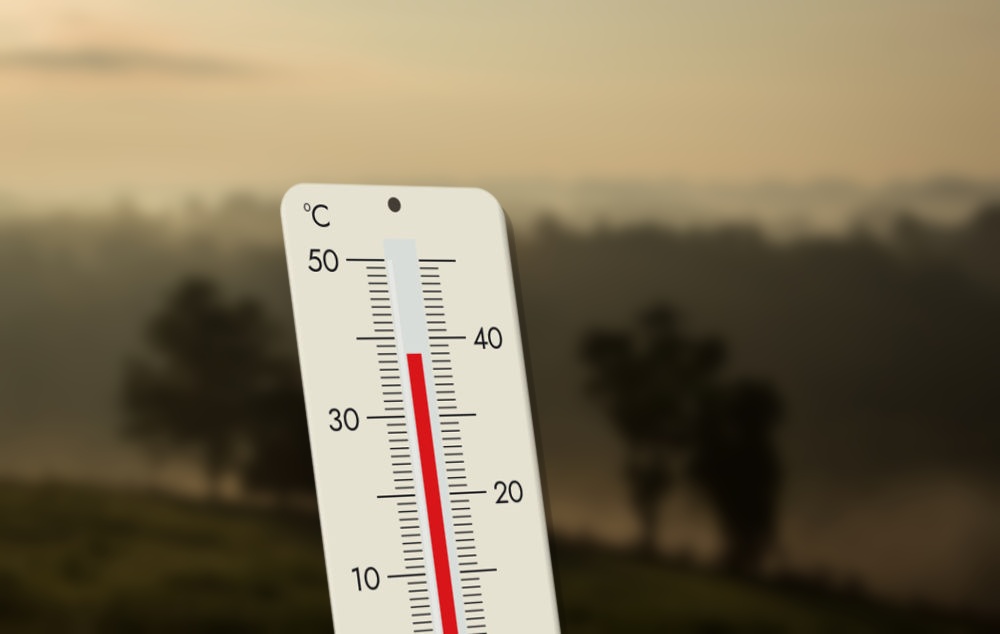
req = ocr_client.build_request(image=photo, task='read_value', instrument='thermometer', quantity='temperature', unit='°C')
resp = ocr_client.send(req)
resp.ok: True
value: 38 °C
